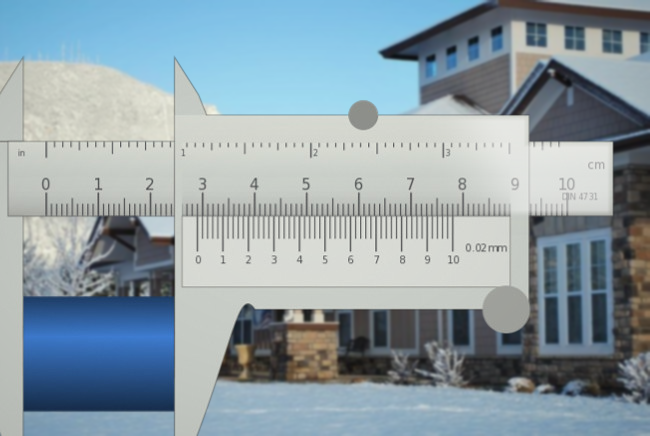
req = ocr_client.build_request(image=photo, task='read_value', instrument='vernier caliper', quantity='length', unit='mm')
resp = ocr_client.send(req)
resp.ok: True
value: 29.0 mm
